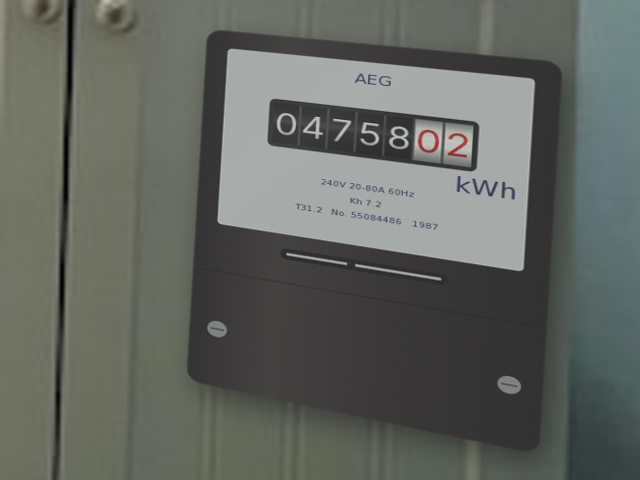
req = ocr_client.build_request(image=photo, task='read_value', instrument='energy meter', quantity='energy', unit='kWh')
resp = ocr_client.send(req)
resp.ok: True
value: 4758.02 kWh
